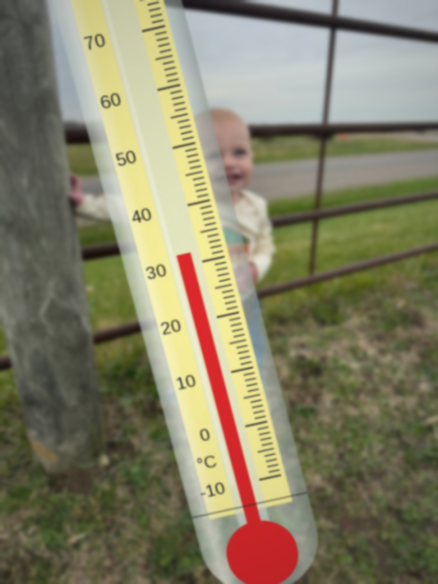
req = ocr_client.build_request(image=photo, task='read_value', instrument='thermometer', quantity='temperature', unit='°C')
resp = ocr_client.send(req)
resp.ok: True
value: 32 °C
